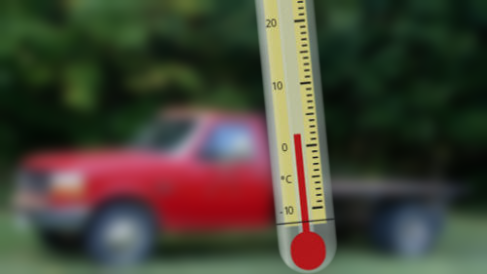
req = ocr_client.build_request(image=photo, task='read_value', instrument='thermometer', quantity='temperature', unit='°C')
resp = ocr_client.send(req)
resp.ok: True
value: 2 °C
